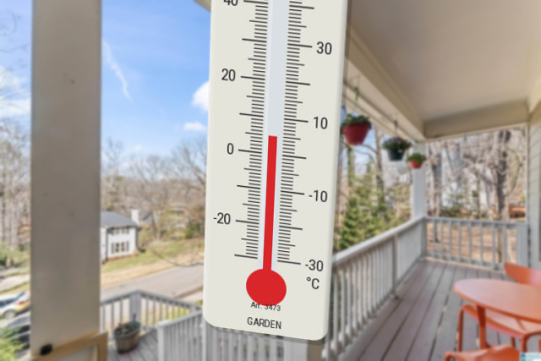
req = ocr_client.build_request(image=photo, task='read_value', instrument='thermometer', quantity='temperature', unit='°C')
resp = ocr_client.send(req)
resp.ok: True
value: 5 °C
